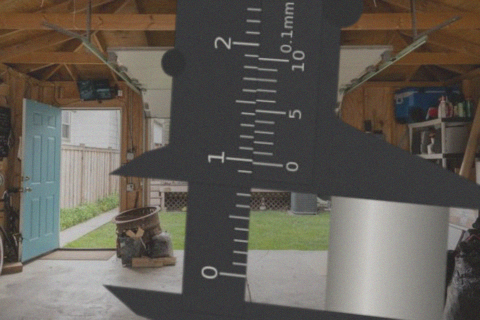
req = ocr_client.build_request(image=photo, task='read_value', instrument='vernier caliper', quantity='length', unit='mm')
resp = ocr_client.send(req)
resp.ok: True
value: 9.8 mm
